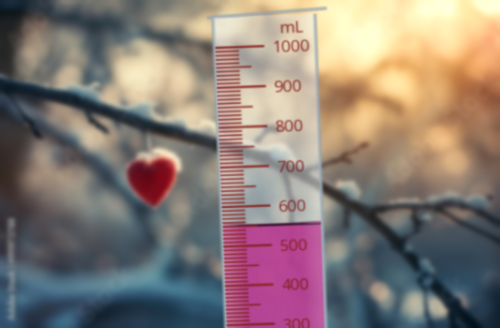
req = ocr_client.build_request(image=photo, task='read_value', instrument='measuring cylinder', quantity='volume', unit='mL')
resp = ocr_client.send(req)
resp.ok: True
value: 550 mL
